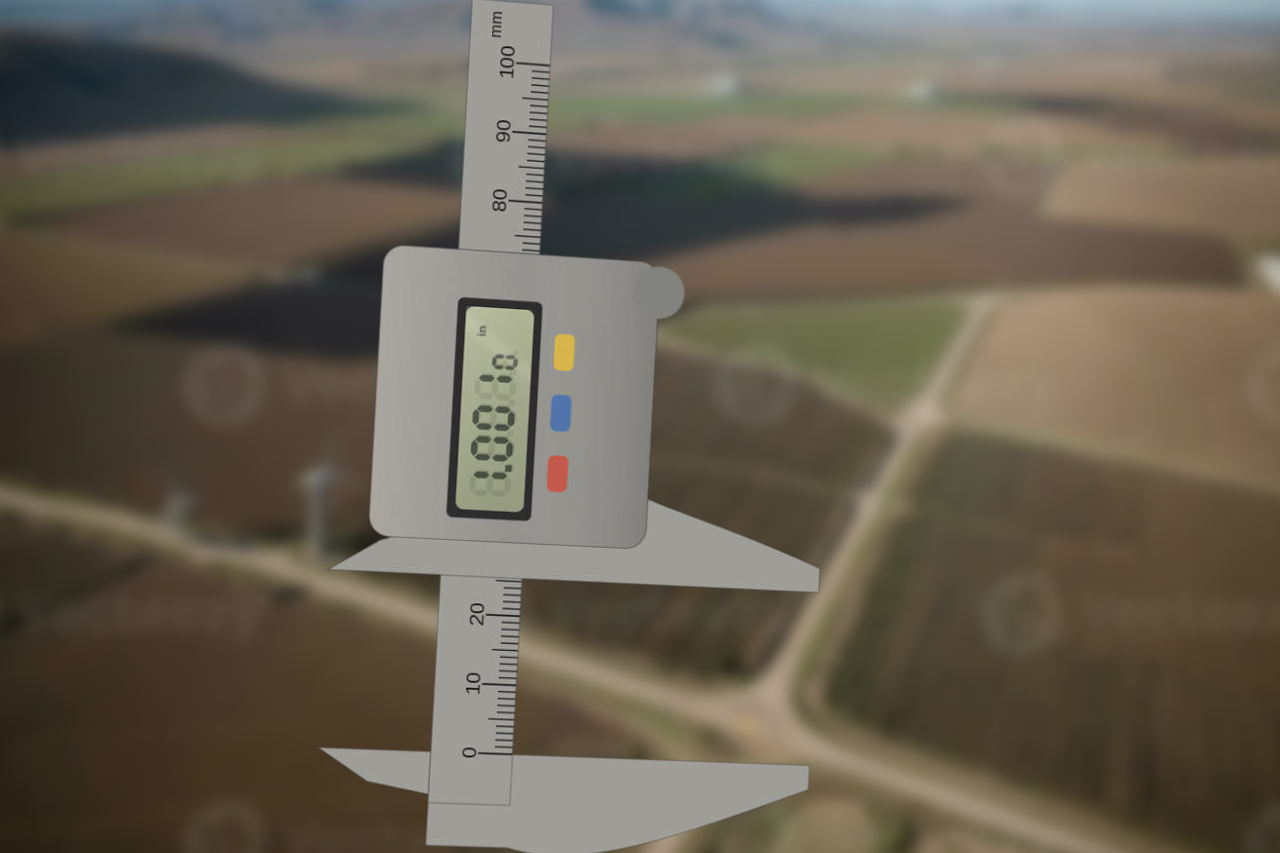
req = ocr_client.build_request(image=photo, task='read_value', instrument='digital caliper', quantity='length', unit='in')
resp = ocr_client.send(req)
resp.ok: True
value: 1.0010 in
